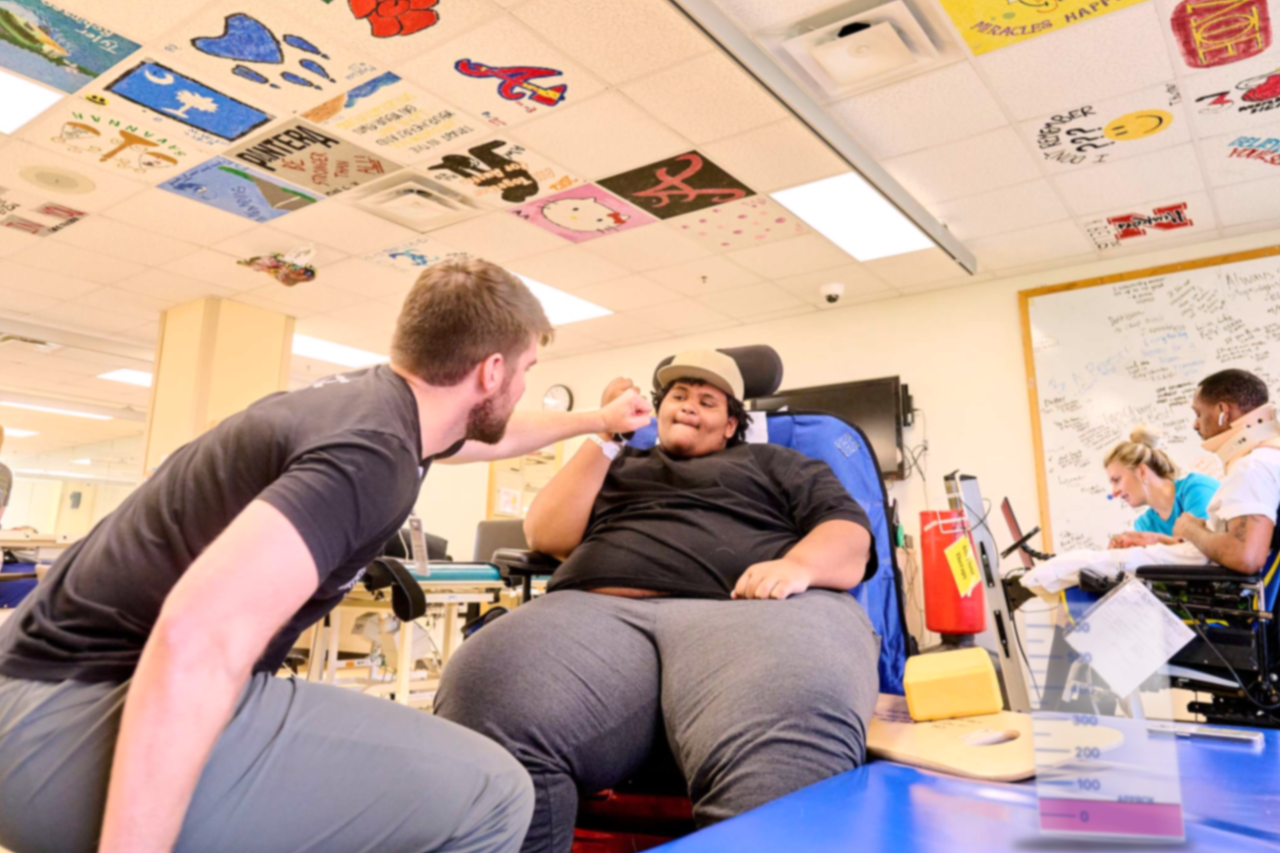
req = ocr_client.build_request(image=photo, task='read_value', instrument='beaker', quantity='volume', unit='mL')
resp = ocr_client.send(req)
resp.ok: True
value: 50 mL
